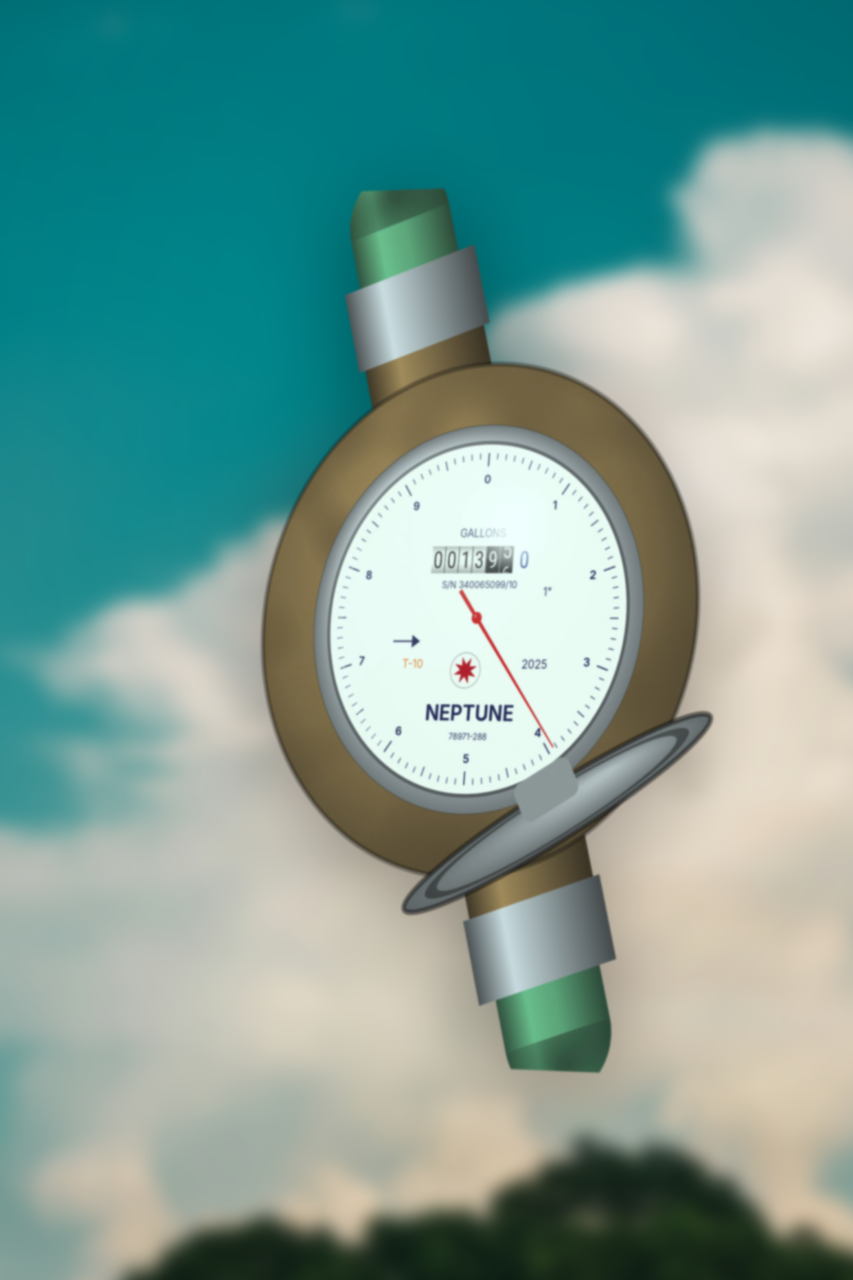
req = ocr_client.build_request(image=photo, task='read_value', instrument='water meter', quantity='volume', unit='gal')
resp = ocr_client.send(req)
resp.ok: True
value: 13953.9 gal
